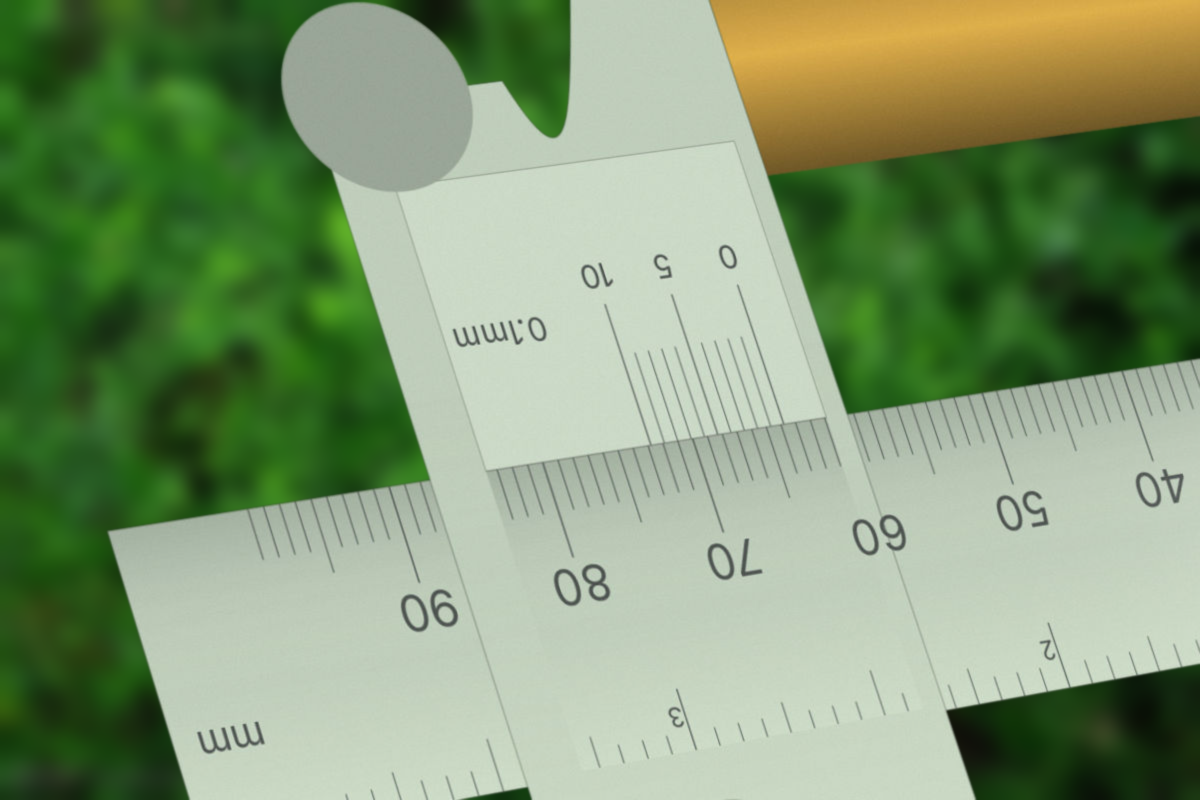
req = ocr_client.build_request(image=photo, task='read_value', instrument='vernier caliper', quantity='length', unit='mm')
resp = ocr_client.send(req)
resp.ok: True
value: 63.8 mm
